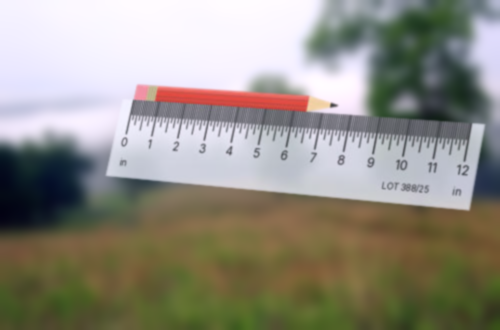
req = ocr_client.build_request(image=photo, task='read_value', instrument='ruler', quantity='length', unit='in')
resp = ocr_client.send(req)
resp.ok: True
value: 7.5 in
